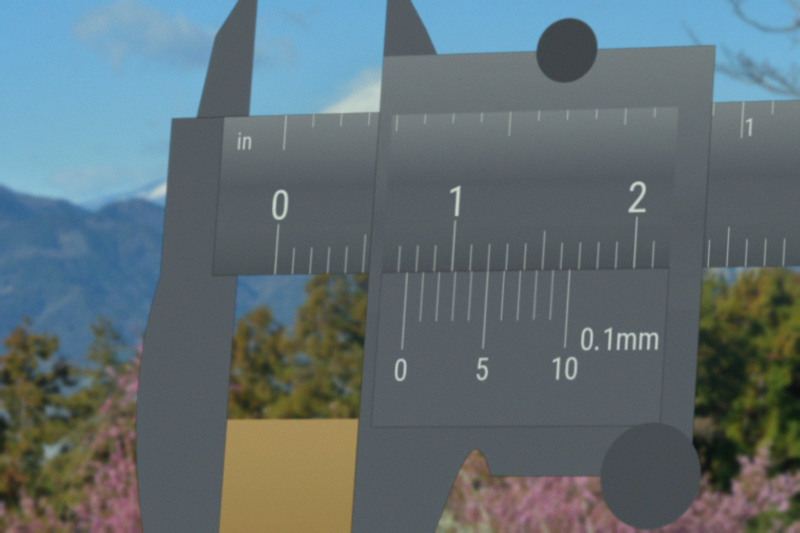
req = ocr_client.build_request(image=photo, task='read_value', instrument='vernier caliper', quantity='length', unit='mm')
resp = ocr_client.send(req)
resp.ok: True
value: 7.5 mm
